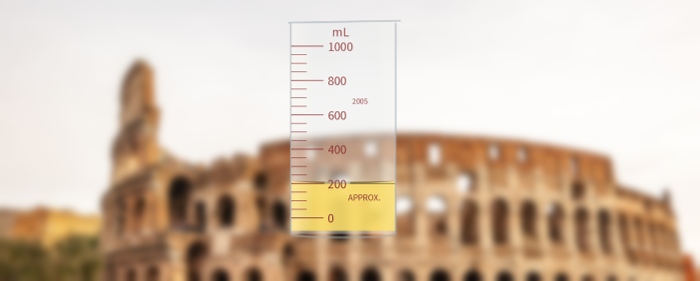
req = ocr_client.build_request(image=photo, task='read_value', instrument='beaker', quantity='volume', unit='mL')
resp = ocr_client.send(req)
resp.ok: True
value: 200 mL
